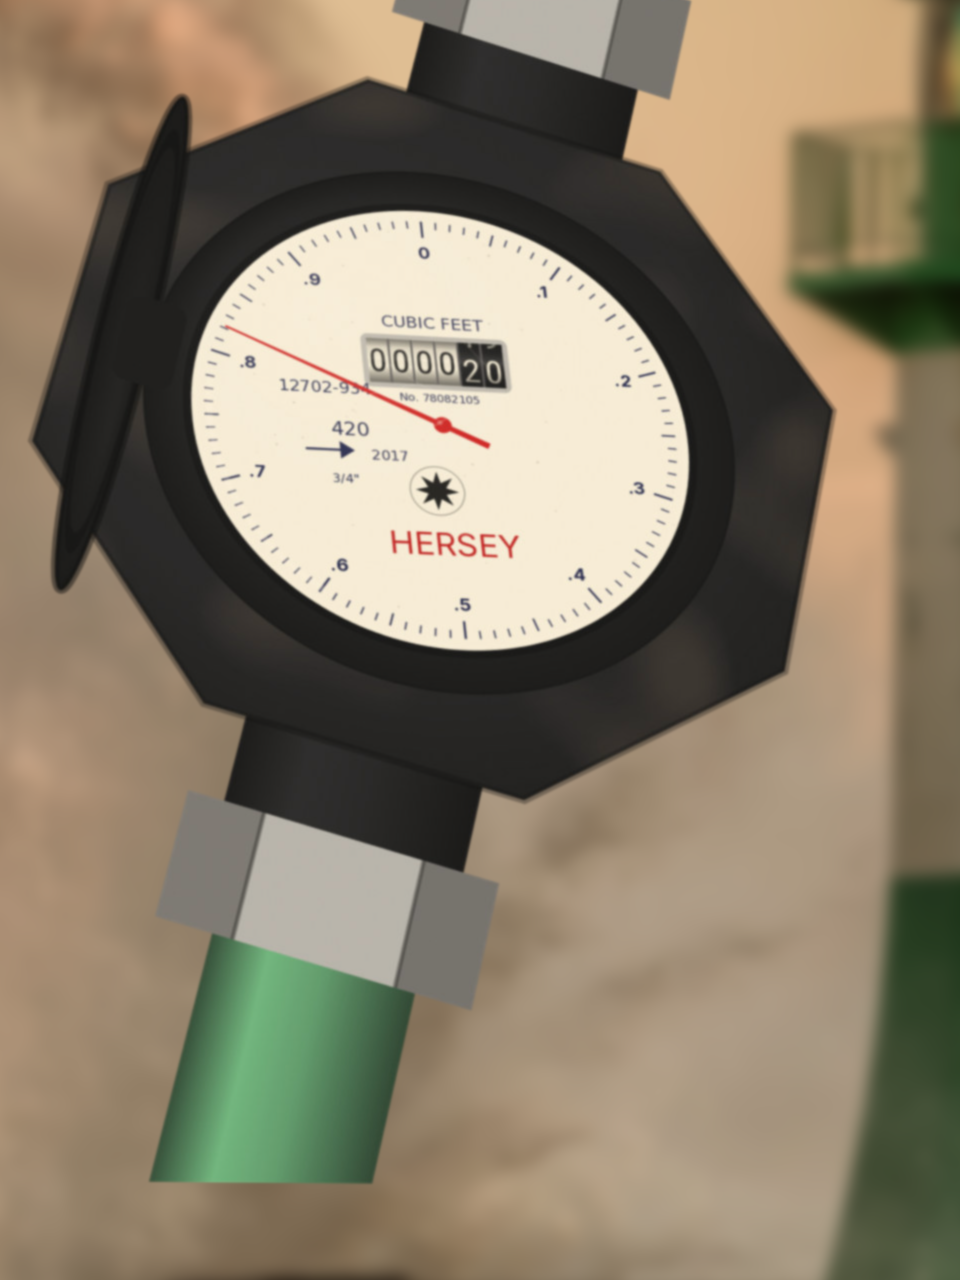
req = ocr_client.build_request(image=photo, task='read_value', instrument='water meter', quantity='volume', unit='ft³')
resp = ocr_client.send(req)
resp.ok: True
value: 19.82 ft³
